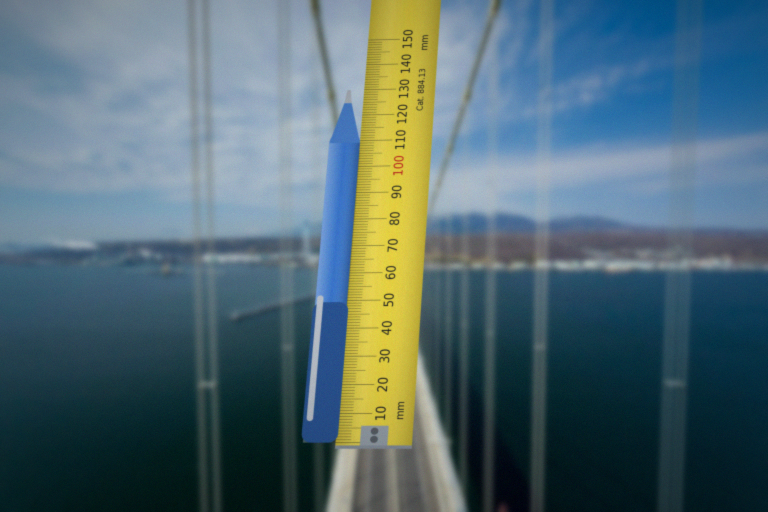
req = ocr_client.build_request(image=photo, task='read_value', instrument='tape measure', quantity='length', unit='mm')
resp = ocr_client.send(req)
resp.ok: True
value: 130 mm
